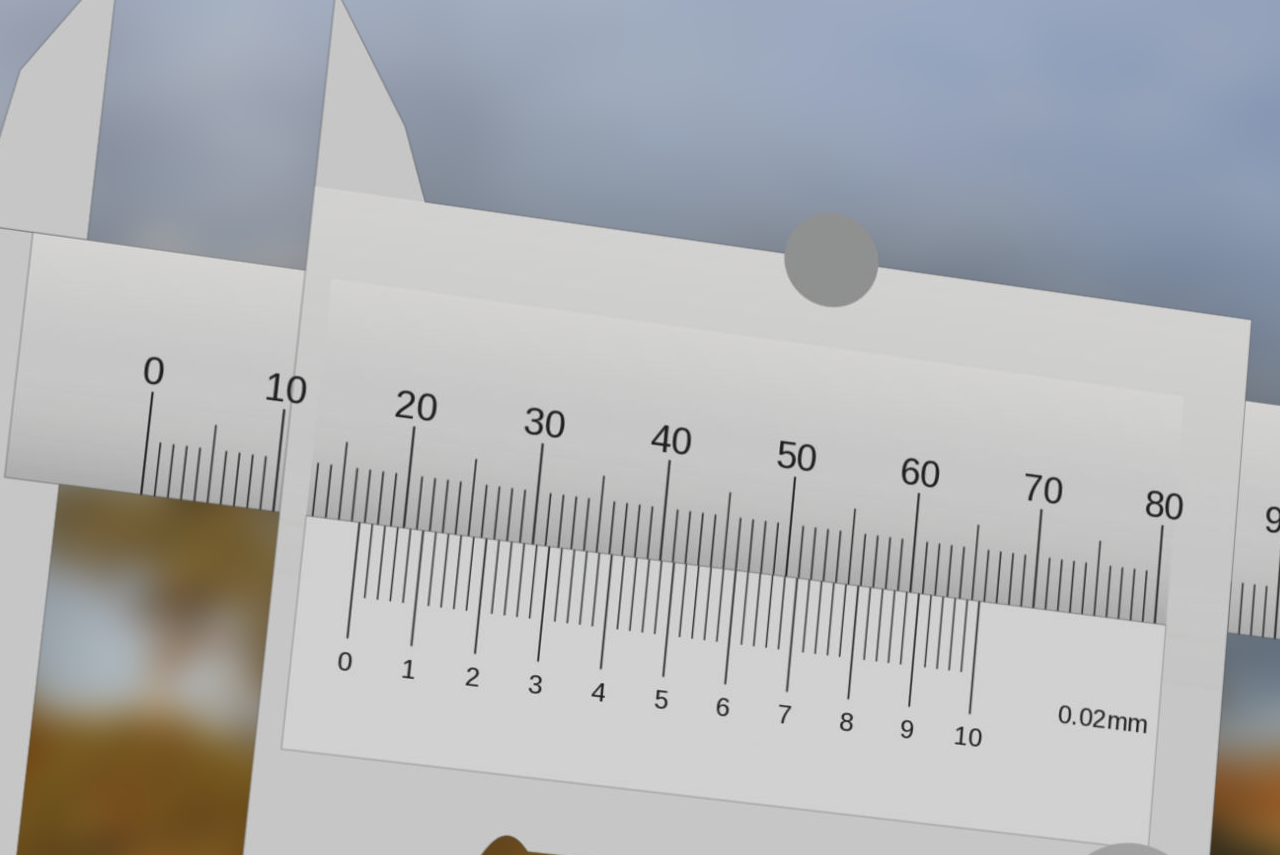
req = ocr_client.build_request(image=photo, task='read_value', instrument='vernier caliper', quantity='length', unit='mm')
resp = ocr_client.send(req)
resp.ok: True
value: 16.6 mm
